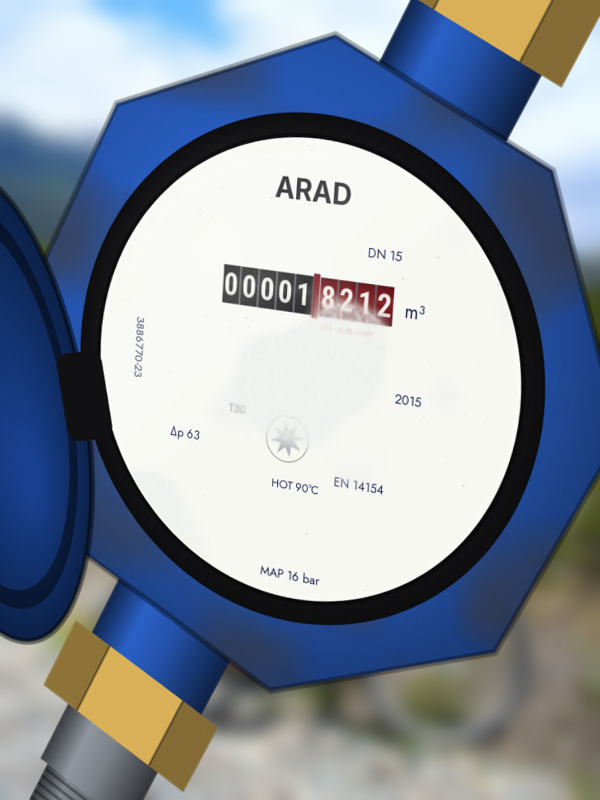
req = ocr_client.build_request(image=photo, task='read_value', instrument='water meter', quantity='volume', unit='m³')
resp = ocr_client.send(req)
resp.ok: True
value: 1.8212 m³
